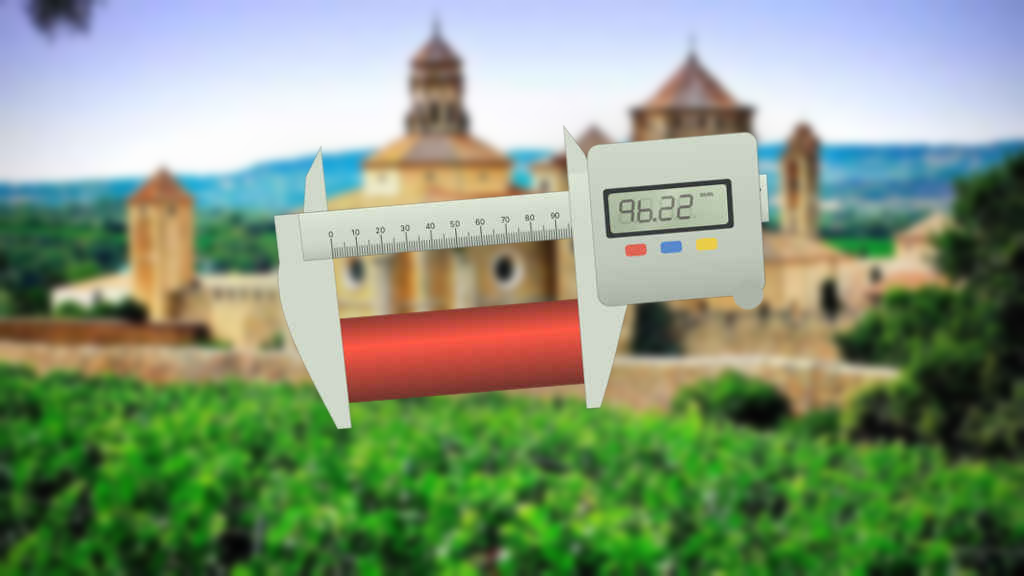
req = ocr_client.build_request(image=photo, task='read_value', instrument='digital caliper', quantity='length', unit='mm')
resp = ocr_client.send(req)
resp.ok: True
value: 96.22 mm
